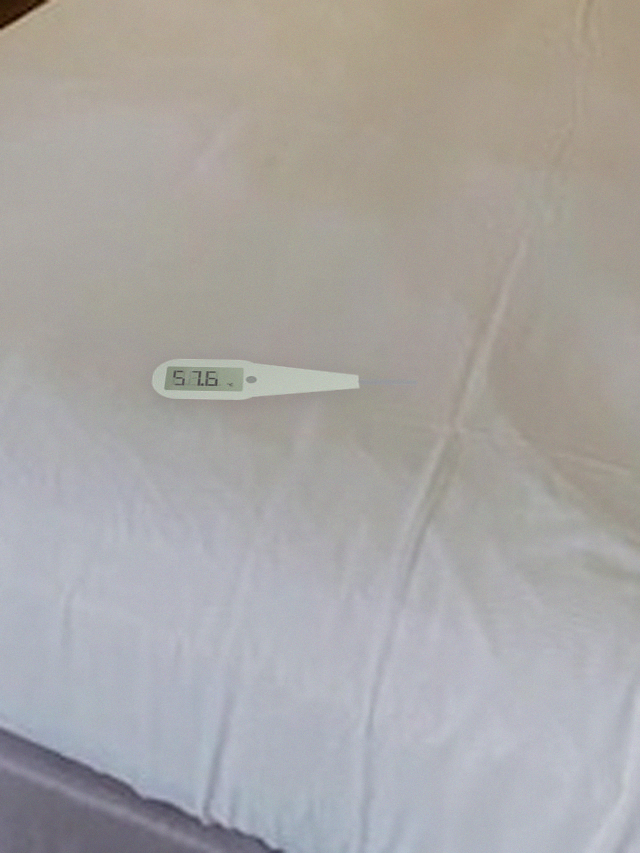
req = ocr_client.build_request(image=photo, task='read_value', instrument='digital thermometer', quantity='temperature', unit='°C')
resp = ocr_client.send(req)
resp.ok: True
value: 57.6 °C
